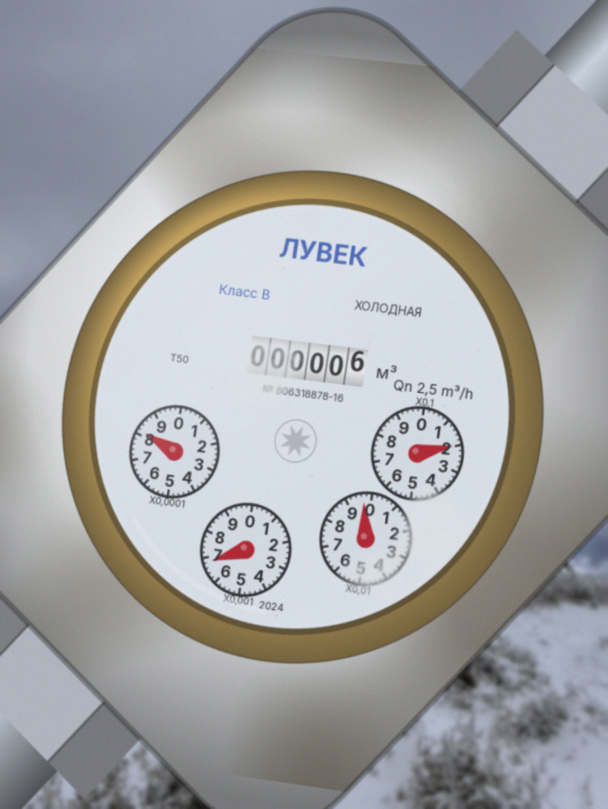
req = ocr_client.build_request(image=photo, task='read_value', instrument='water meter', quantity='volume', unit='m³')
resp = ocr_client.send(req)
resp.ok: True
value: 6.1968 m³
